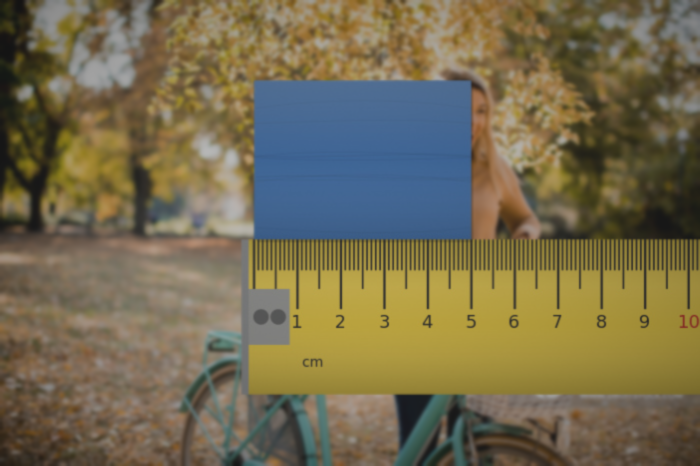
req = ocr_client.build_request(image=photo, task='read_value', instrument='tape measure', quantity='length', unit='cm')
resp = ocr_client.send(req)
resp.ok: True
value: 5 cm
